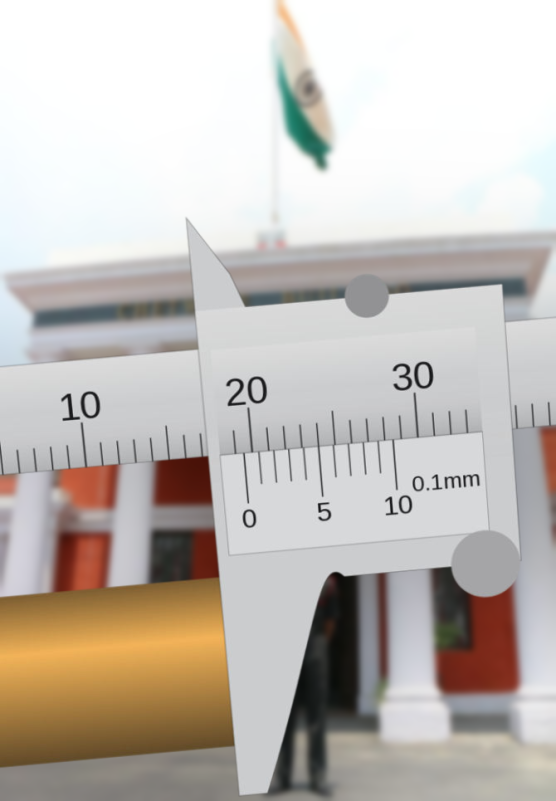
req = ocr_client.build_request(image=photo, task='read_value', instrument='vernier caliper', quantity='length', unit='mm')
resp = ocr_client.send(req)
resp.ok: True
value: 19.5 mm
